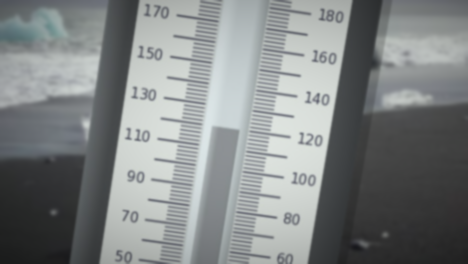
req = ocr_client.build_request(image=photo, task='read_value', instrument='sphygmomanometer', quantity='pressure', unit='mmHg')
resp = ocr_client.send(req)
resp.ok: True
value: 120 mmHg
